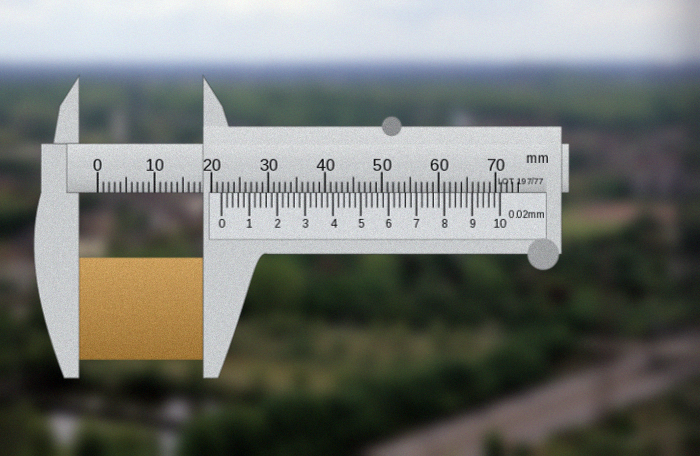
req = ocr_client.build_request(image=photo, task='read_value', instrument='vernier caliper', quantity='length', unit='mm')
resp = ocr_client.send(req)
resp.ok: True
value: 21.8 mm
